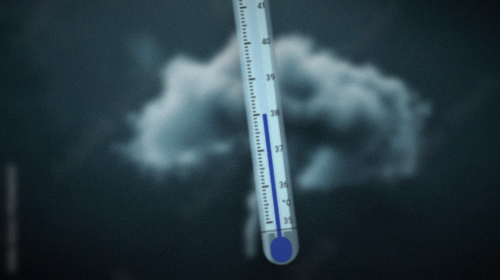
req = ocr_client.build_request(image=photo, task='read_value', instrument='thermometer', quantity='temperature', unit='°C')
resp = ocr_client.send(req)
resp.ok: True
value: 38 °C
